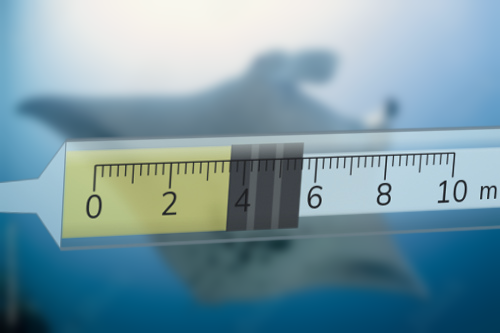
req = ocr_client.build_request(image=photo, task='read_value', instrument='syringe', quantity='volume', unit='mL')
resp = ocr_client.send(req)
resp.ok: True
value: 3.6 mL
